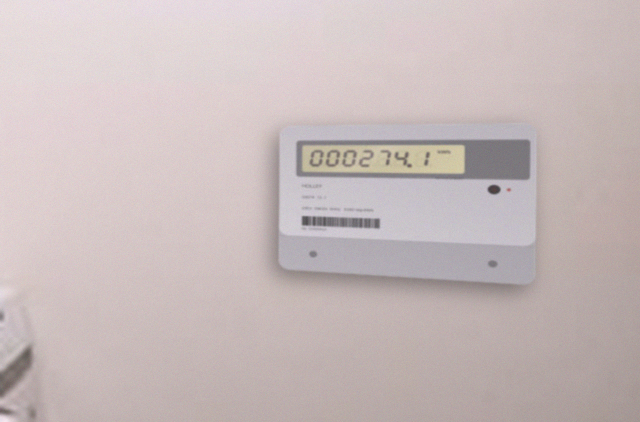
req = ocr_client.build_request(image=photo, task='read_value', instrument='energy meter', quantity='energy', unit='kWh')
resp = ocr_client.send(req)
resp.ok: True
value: 274.1 kWh
